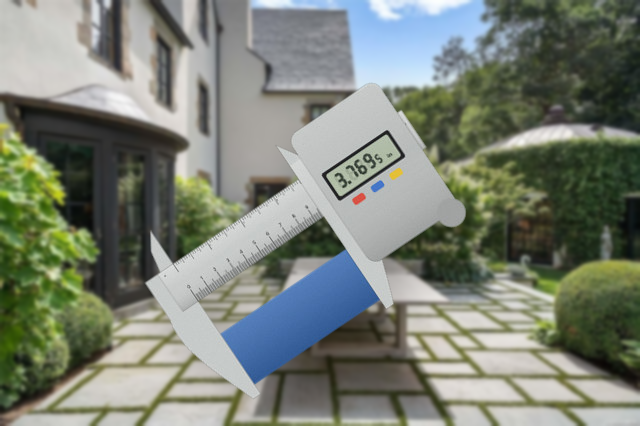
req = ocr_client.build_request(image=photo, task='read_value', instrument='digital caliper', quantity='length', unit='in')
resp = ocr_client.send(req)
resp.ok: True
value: 3.7695 in
